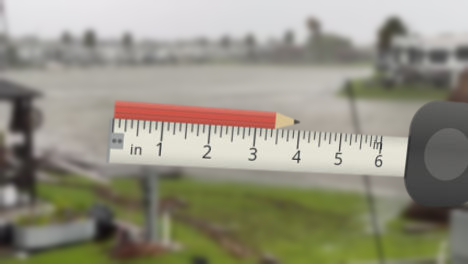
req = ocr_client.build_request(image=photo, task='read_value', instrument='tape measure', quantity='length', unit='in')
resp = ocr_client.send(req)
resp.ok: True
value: 4 in
